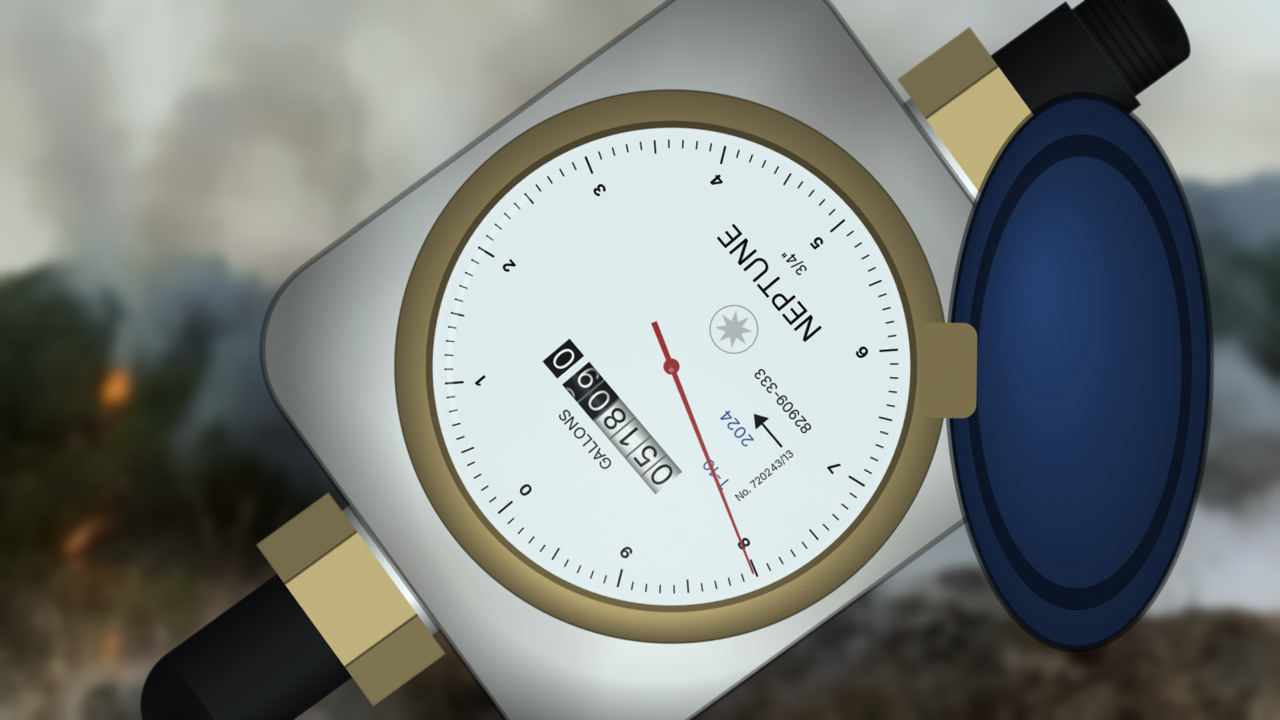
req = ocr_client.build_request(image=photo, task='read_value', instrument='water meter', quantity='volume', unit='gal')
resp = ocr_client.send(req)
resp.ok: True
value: 518088.0 gal
